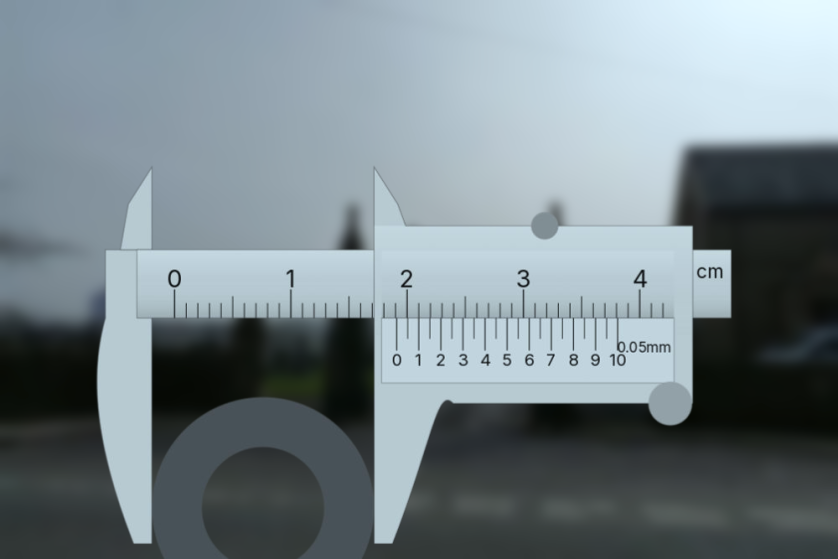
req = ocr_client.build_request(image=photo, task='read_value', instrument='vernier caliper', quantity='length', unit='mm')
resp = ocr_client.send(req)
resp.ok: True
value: 19.1 mm
